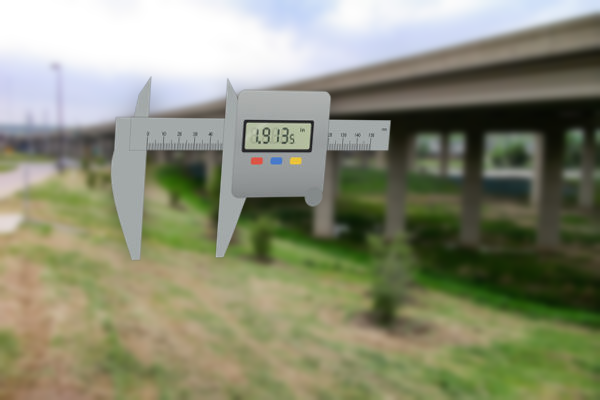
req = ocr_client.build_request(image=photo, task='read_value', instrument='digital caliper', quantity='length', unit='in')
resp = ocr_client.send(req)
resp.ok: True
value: 1.9135 in
